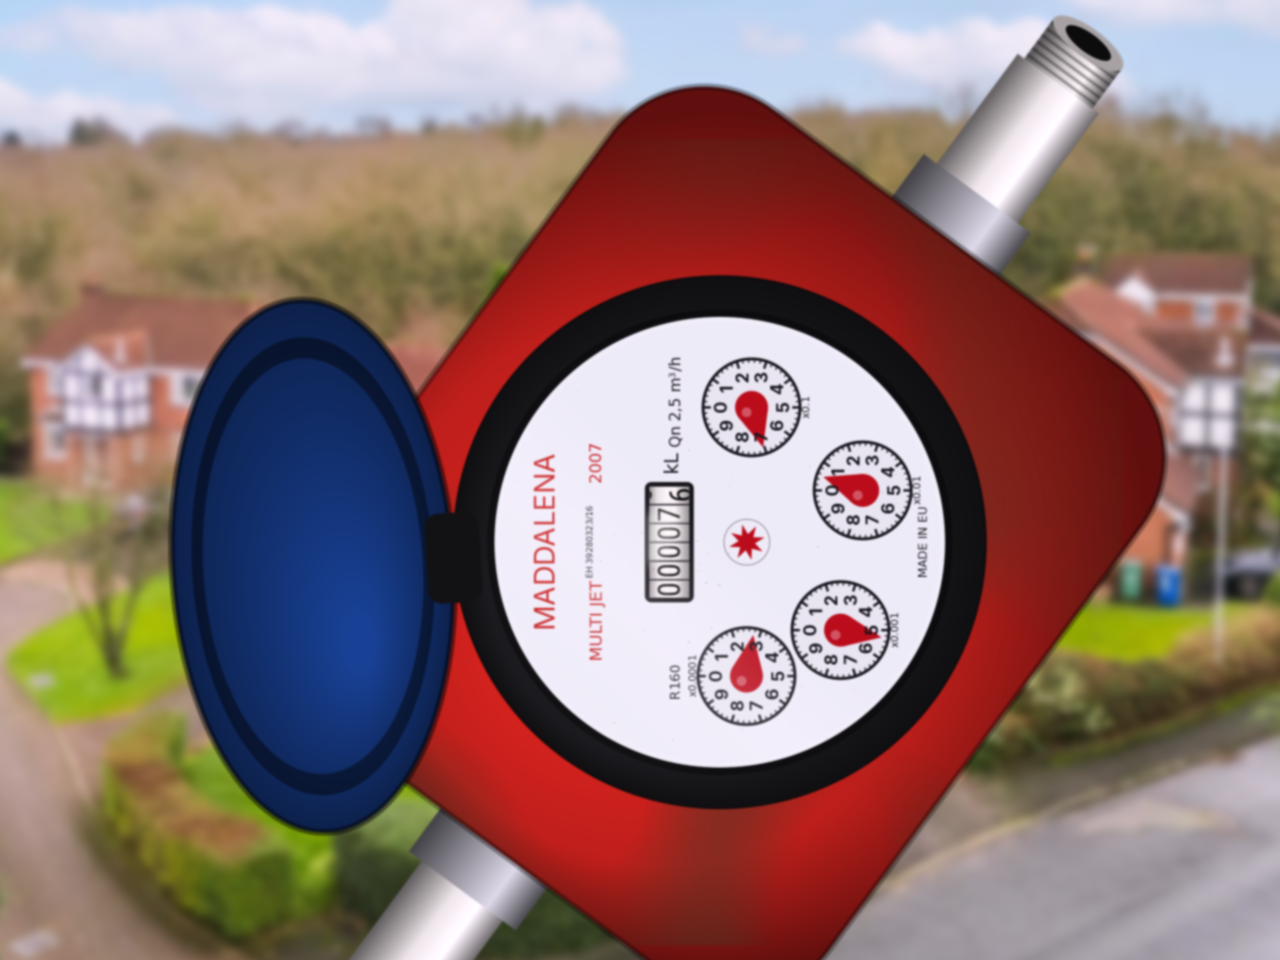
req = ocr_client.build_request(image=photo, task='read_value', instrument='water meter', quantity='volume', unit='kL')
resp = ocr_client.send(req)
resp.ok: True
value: 75.7052 kL
